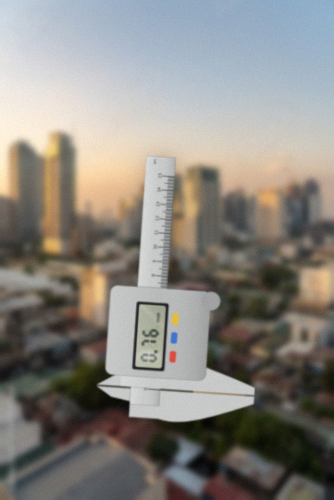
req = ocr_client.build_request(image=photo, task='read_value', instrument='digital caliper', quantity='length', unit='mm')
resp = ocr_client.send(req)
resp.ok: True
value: 0.76 mm
